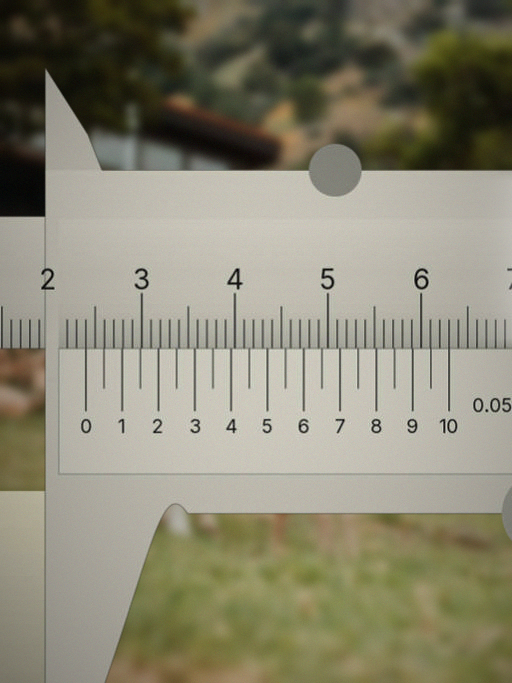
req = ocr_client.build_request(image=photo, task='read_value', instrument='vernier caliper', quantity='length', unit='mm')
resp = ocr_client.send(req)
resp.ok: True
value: 24.0 mm
